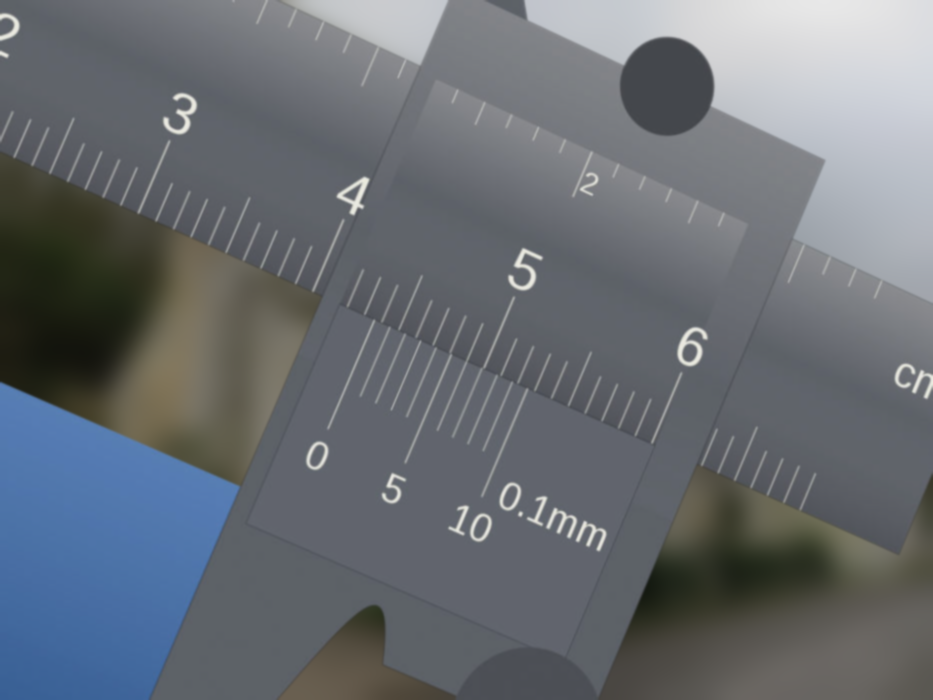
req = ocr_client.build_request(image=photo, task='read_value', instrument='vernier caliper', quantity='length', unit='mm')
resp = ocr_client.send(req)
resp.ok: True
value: 43.6 mm
